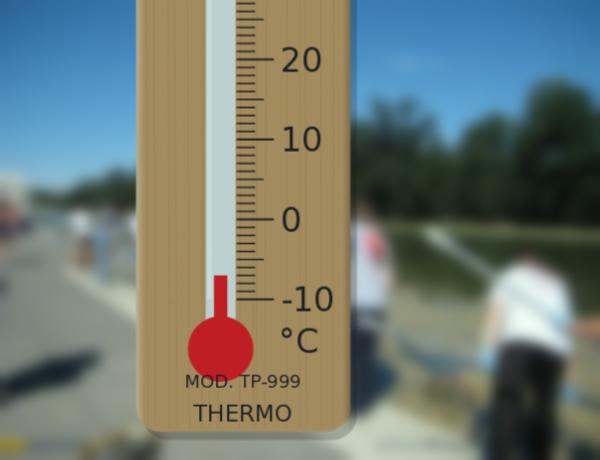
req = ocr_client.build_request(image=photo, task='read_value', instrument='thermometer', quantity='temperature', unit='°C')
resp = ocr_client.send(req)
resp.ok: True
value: -7 °C
